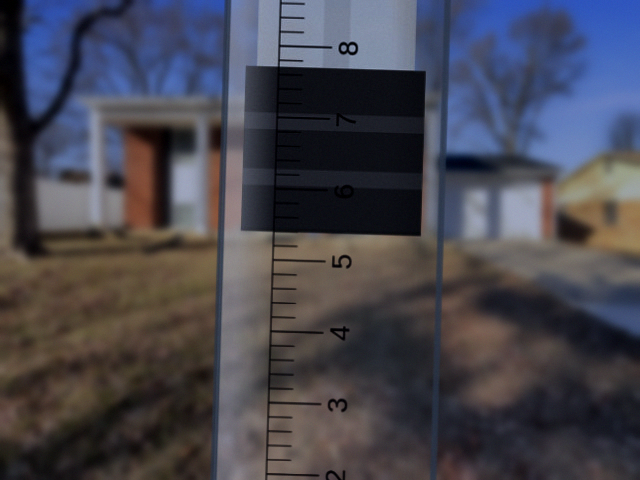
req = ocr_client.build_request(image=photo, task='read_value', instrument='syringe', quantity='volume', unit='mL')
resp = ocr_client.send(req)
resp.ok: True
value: 5.4 mL
